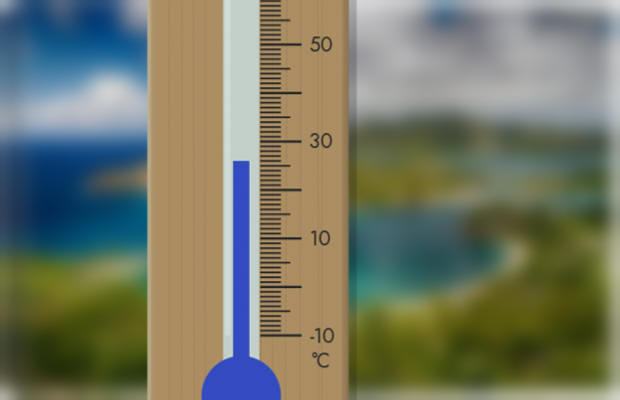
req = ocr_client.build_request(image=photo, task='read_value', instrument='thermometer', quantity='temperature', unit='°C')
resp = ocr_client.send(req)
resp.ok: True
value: 26 °C
